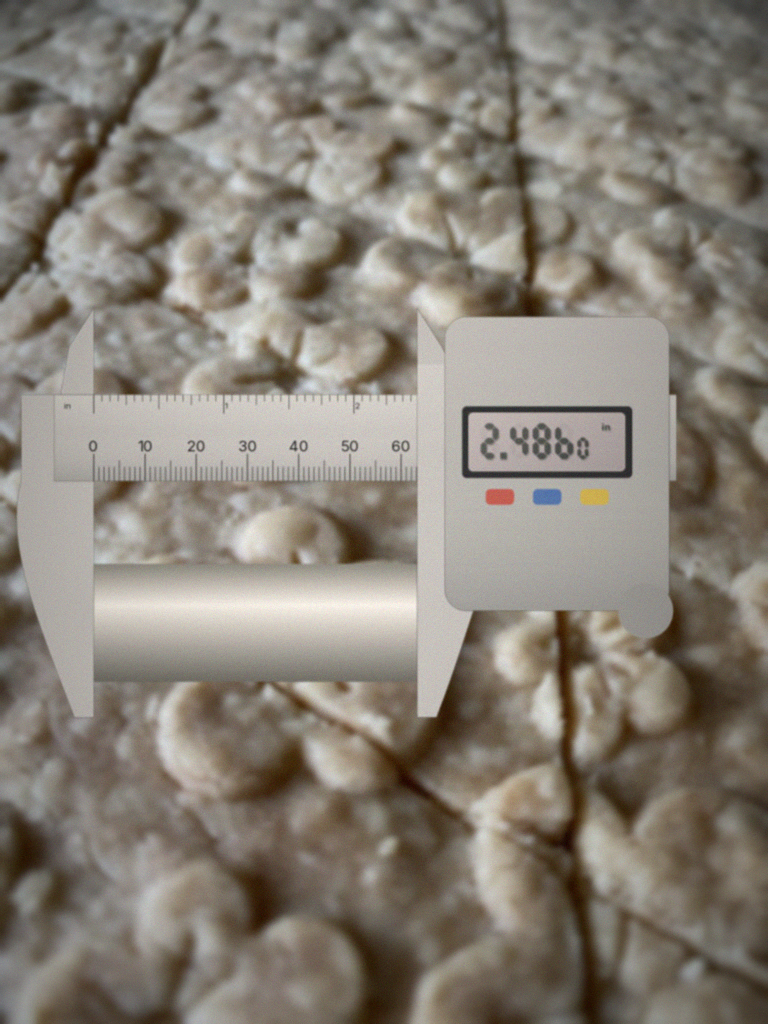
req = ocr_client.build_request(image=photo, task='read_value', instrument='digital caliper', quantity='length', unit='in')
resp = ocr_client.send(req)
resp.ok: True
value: 2.4860 in
